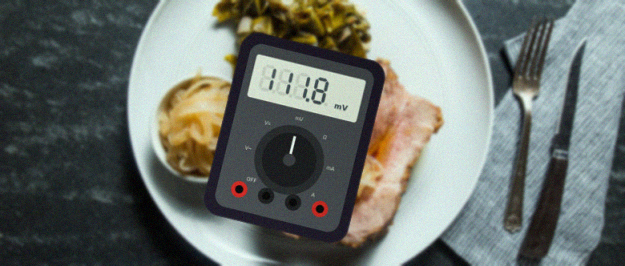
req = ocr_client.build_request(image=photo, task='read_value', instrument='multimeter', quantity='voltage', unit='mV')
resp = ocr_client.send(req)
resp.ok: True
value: 111.8 mV
